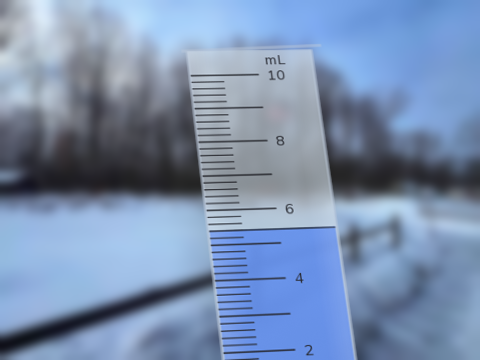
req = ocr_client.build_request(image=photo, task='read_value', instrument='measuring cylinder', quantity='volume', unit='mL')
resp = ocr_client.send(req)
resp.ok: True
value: 5.4 mL
